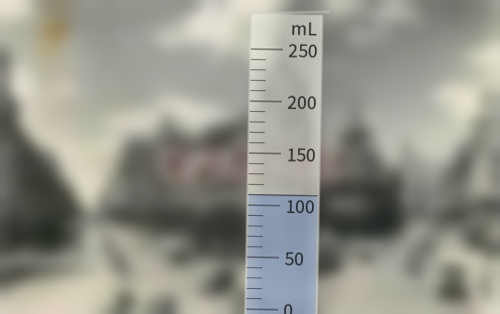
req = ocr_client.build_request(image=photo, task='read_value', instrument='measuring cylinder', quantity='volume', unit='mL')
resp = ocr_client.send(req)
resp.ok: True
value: 110 mL
